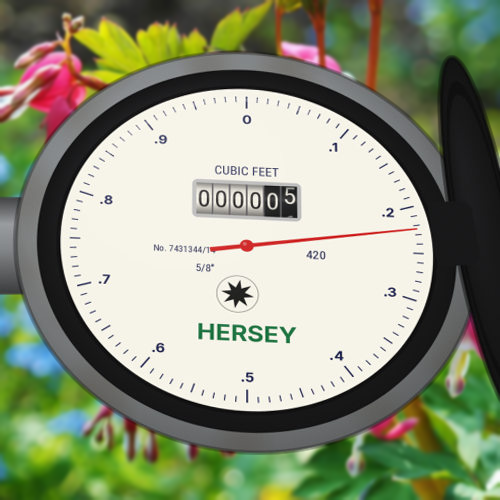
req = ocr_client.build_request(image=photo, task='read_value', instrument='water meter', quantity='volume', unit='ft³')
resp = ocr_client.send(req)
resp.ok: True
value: 5.22 ft³
